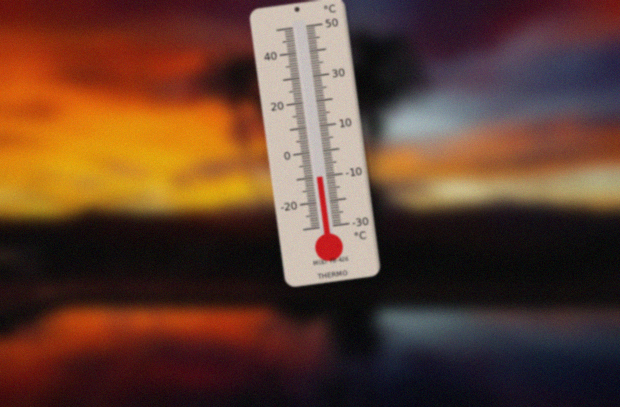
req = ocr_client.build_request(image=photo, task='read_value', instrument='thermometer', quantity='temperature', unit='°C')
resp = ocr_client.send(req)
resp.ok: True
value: -10 °C
